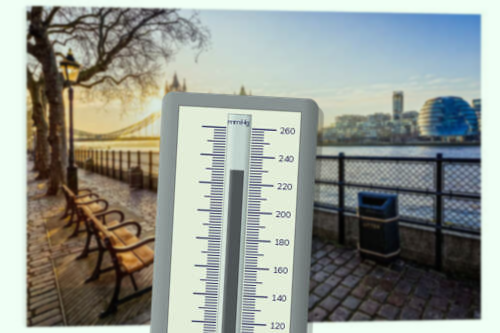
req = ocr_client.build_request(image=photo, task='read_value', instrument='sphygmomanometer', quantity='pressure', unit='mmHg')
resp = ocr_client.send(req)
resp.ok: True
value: 230 mmHg
